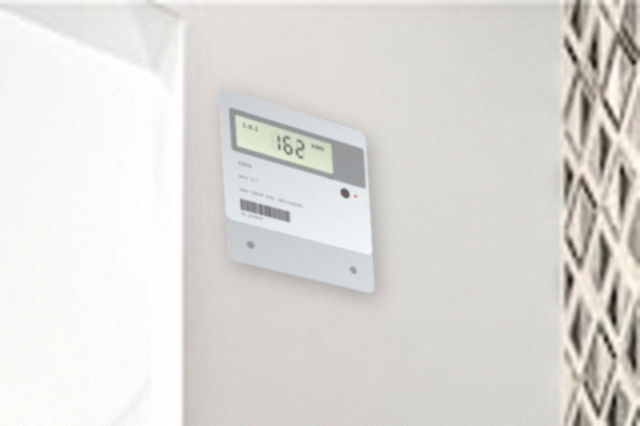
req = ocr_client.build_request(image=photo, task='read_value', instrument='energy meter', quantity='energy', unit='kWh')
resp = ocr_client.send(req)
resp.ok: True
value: 162 kWh
